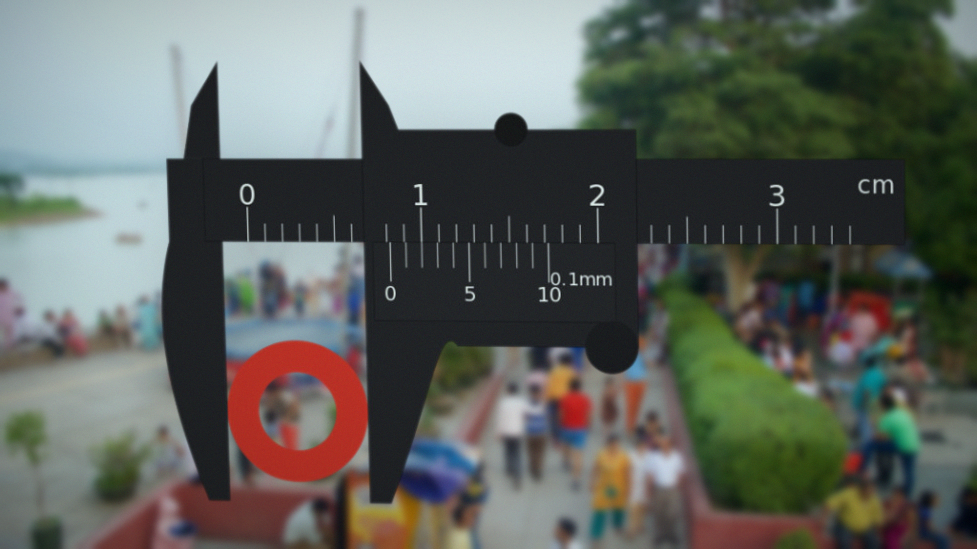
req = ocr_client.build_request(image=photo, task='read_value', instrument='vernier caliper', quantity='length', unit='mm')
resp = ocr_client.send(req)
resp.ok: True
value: 8.2 mm
